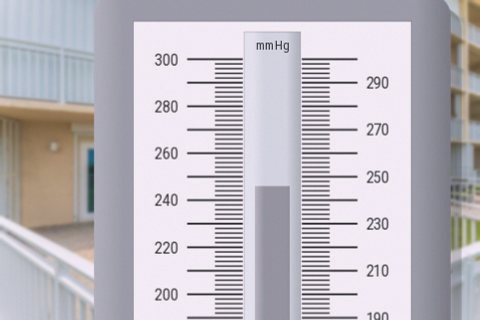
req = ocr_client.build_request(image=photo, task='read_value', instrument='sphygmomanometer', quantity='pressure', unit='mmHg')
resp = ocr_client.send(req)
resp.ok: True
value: 246 mmHg
